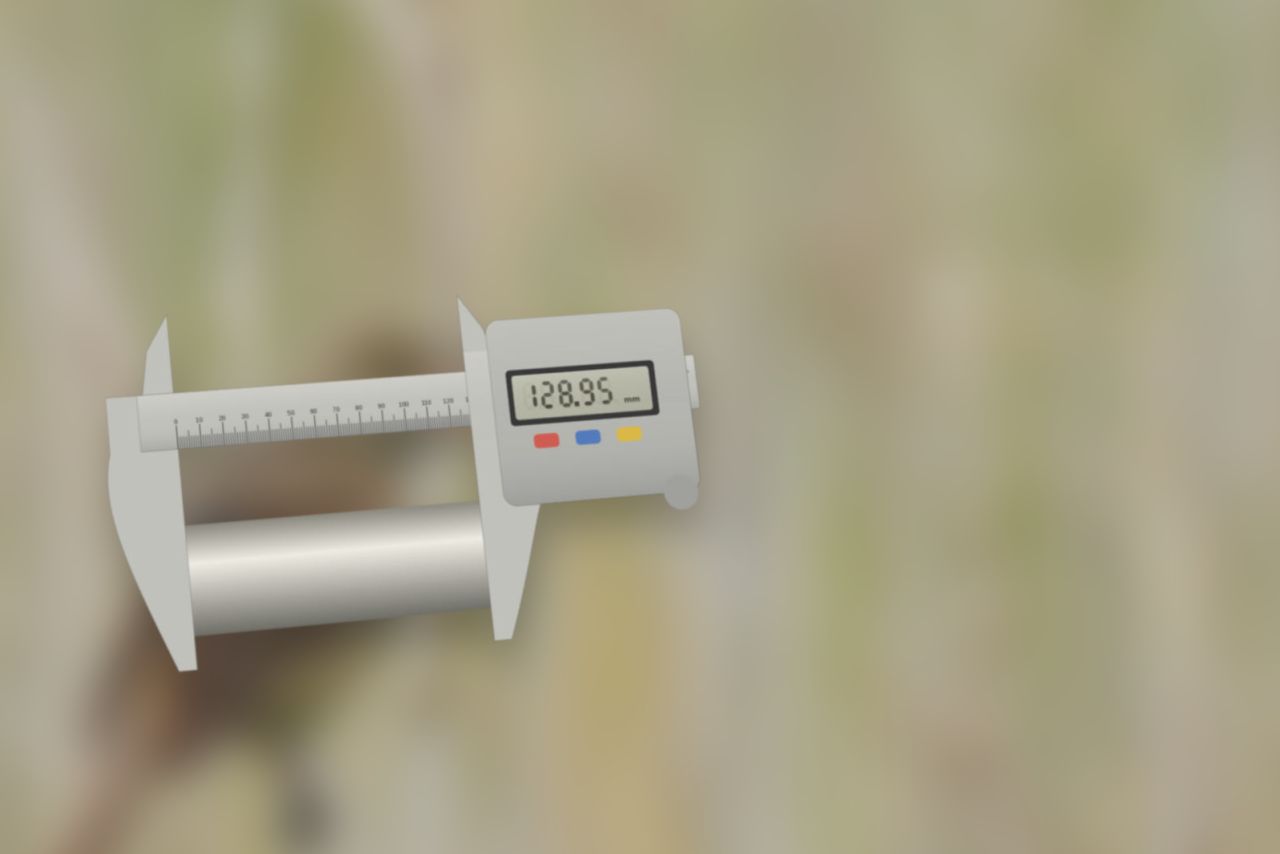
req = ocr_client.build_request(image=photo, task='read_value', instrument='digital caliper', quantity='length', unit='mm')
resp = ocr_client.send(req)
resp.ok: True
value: 128.95 mm
